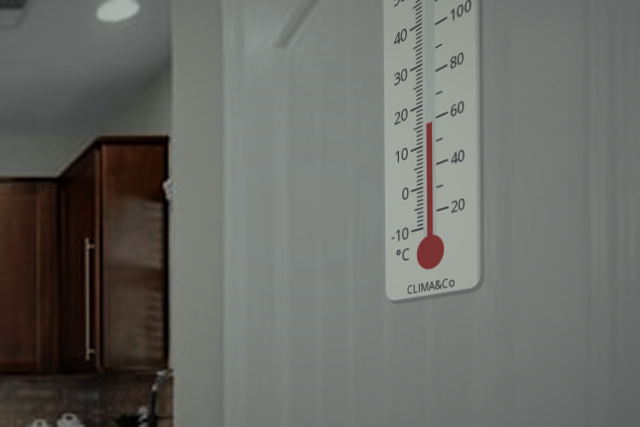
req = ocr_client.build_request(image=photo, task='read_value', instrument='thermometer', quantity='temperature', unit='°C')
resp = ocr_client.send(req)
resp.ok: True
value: 15 °C
